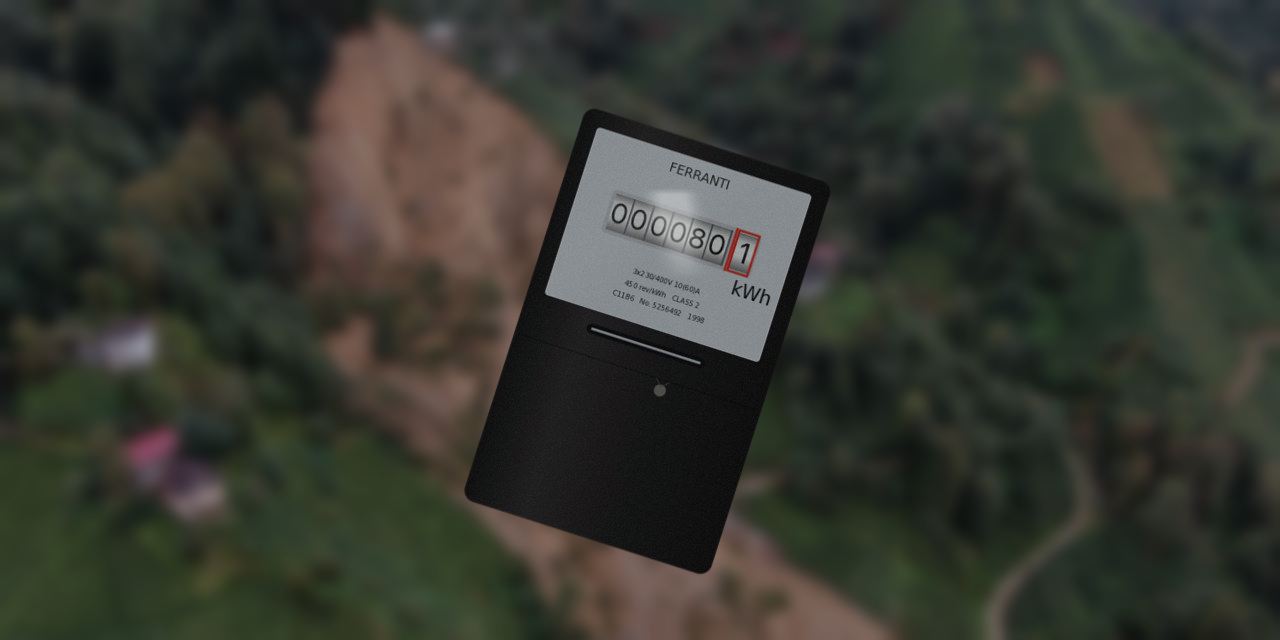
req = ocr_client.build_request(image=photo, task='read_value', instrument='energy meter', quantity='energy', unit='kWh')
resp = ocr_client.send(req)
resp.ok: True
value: 80.1 kWh
